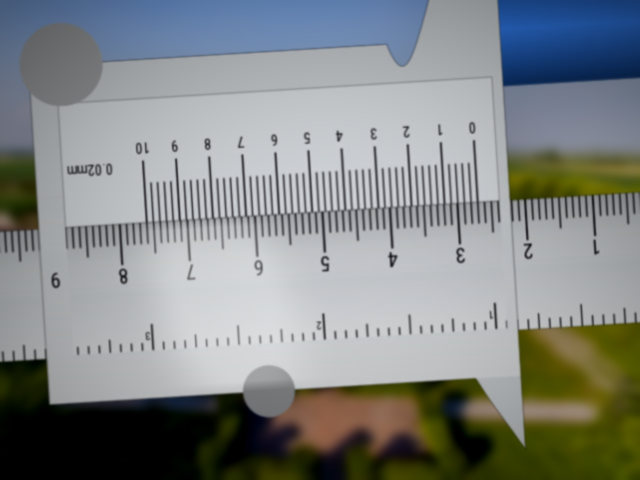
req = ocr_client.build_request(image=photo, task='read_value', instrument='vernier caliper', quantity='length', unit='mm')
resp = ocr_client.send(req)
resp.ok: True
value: 27.0 mm
